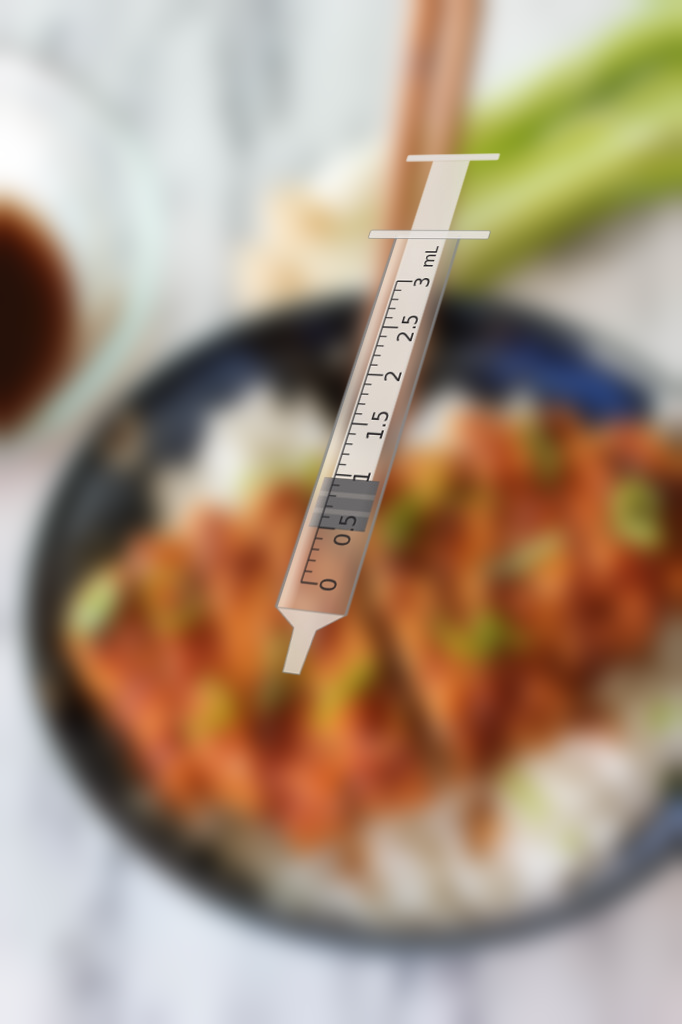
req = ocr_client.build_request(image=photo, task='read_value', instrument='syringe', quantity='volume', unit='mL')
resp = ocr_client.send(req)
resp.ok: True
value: 0.5 mL
